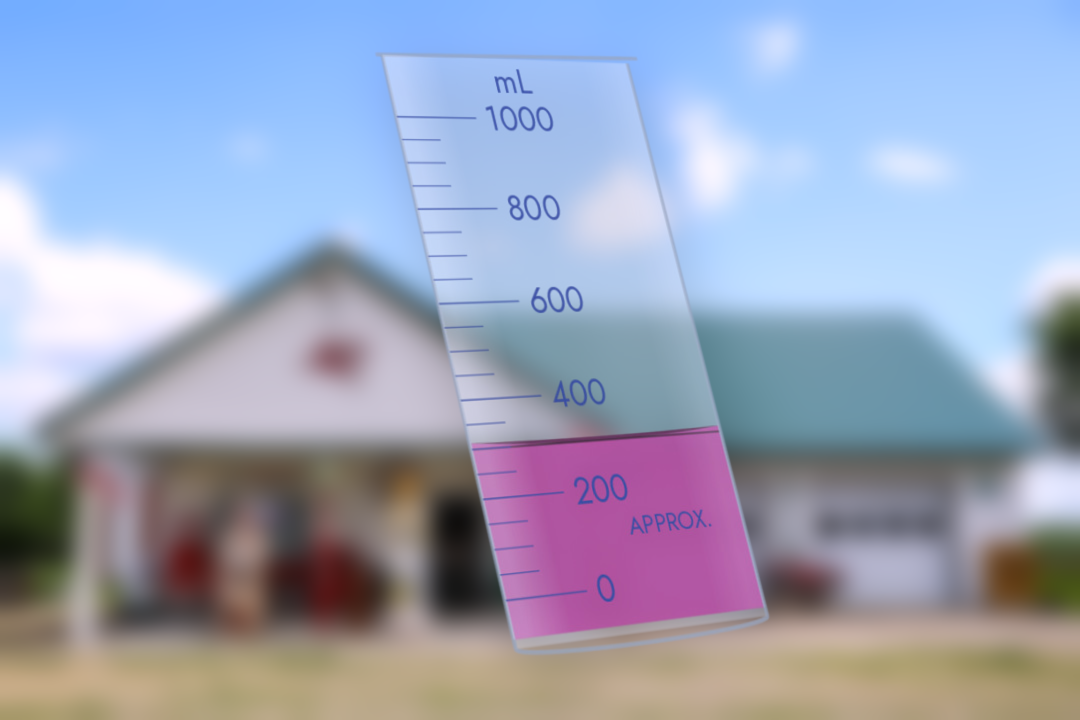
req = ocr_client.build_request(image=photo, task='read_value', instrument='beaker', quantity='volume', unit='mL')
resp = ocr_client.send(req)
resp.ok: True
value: 300 mL
